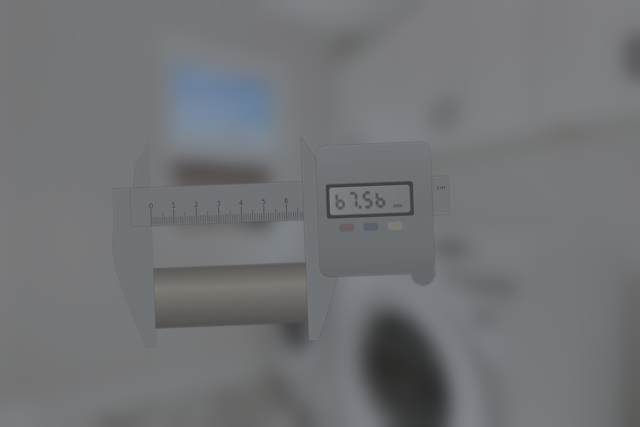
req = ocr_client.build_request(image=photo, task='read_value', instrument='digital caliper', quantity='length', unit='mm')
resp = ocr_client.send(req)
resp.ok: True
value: 67.56 mm
